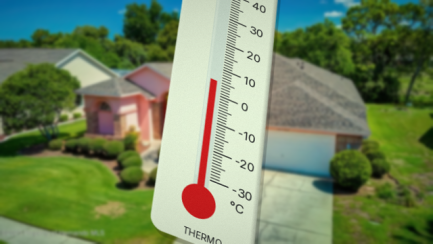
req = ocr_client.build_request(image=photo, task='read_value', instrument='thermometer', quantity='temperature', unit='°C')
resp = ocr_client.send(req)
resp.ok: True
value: 5 °C
